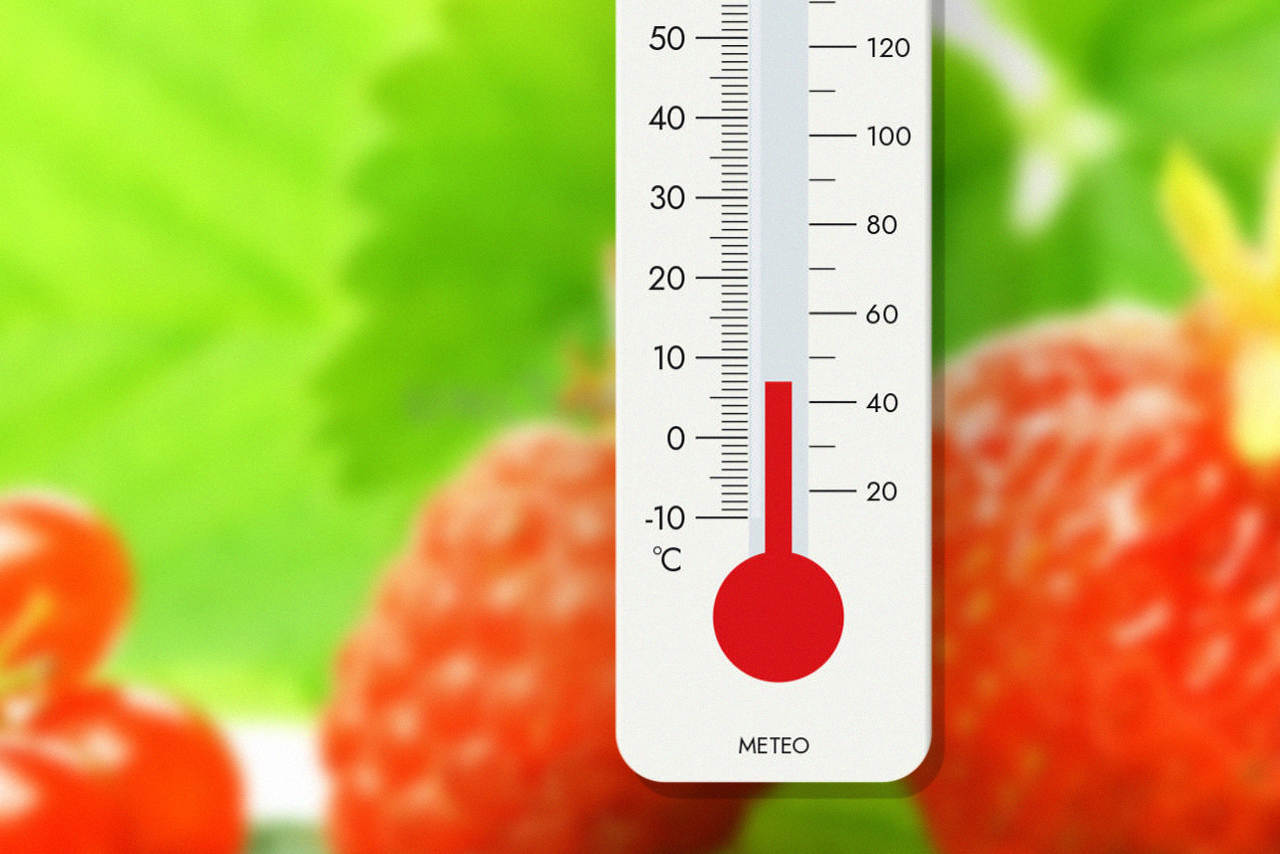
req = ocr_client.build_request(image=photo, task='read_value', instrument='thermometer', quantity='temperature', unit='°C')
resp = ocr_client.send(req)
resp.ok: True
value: 7 °C
